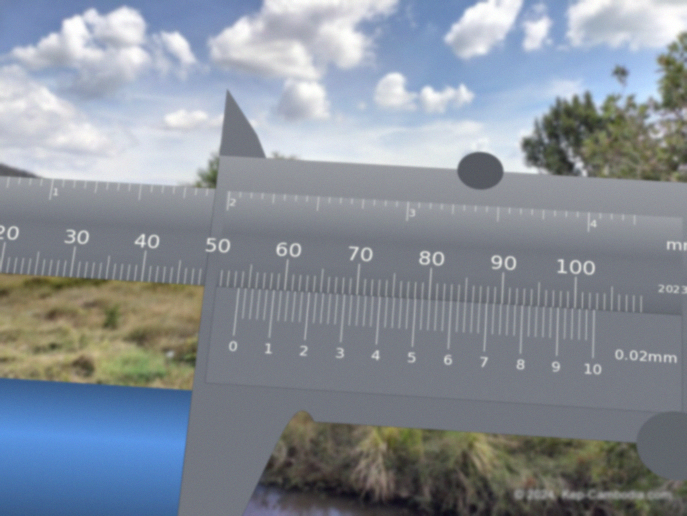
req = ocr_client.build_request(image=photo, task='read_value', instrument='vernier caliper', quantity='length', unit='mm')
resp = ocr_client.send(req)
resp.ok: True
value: 53.6 mm
